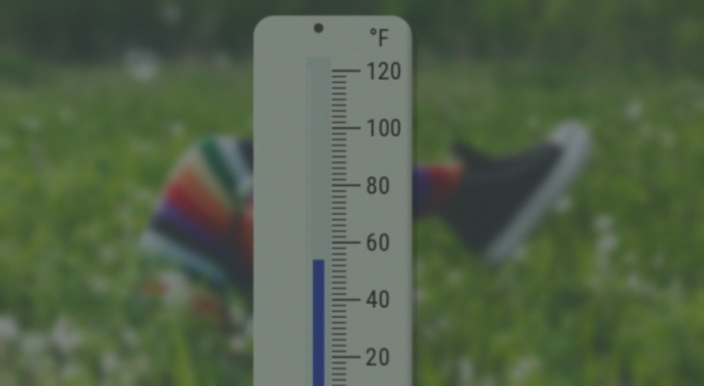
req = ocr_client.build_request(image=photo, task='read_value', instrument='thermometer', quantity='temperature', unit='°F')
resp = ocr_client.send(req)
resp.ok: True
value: 54 °F
